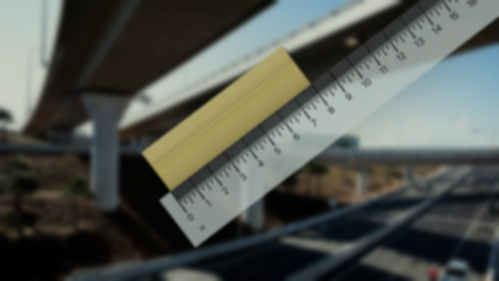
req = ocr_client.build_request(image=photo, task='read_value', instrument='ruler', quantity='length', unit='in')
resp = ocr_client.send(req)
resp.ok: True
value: 8 in
